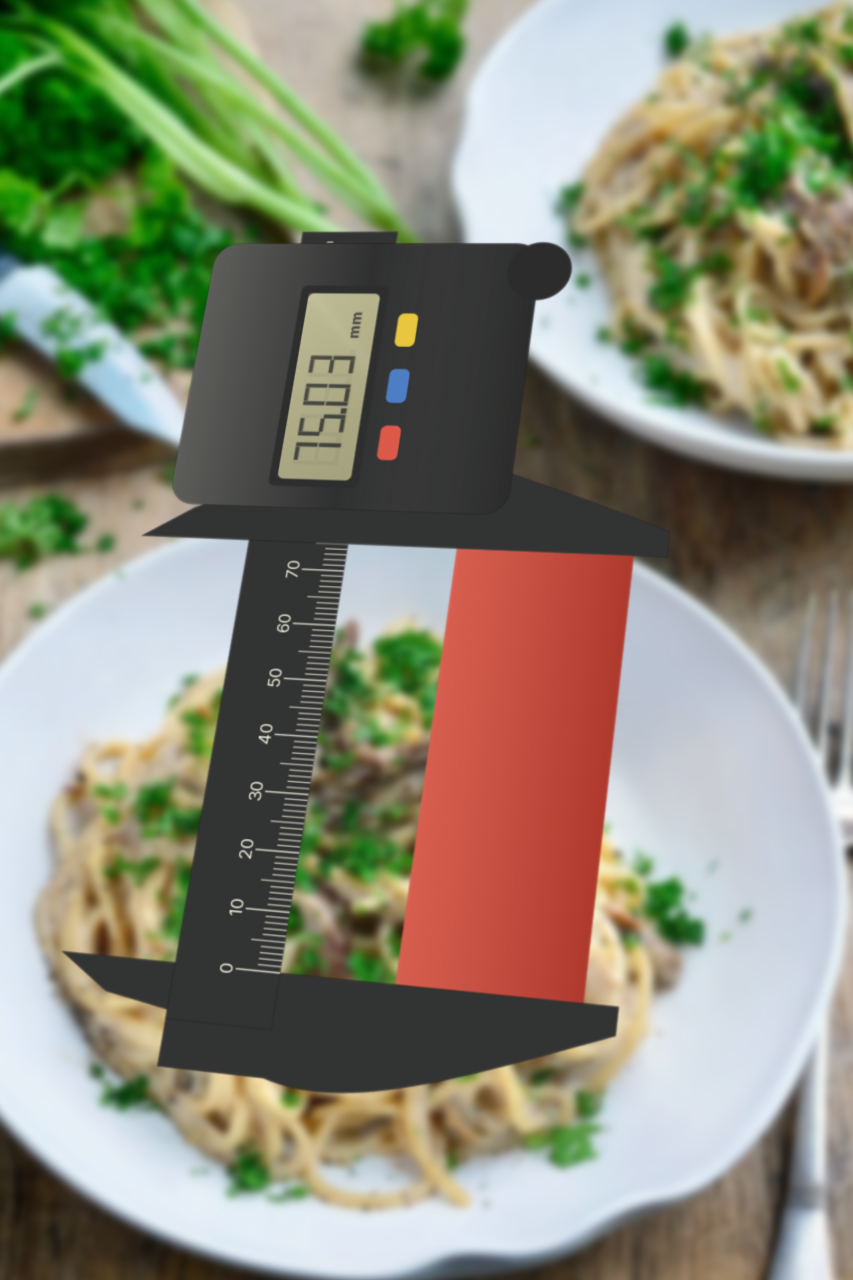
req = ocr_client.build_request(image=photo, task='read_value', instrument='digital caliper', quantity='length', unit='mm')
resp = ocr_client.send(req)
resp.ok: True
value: 75.03 mm
